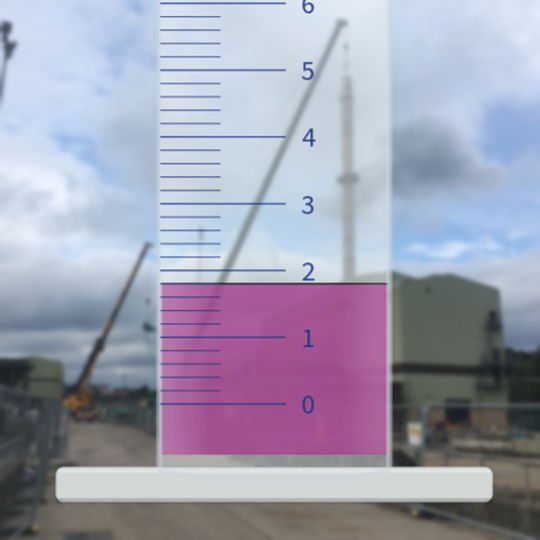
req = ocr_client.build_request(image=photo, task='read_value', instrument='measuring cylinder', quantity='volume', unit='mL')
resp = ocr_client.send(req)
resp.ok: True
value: 1.8 mL
